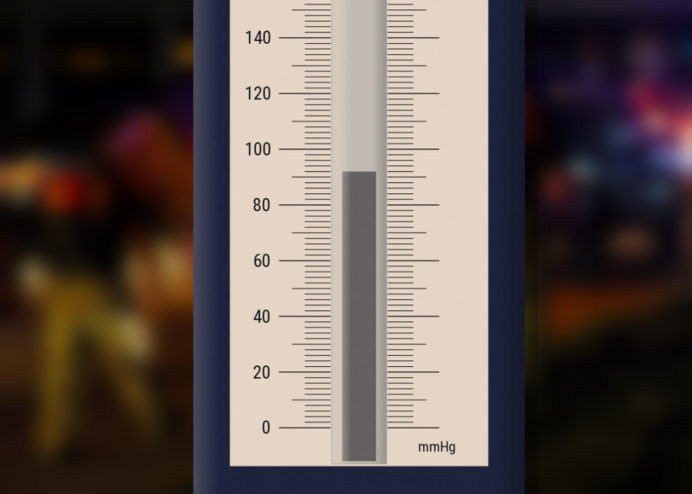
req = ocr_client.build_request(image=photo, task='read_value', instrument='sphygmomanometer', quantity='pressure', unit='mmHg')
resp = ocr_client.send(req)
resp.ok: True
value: 92 mmHg
